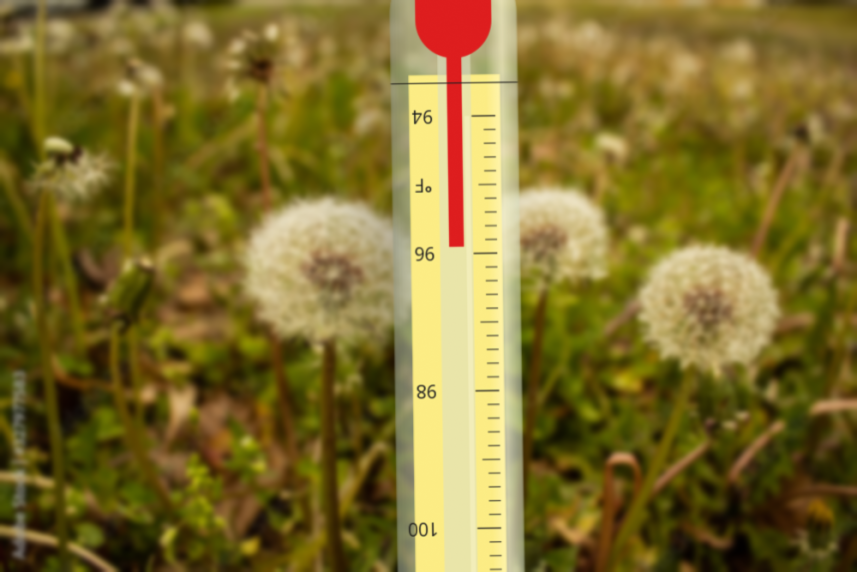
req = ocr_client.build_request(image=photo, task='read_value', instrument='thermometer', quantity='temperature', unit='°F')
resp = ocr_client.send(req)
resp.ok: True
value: 95.9 °F
